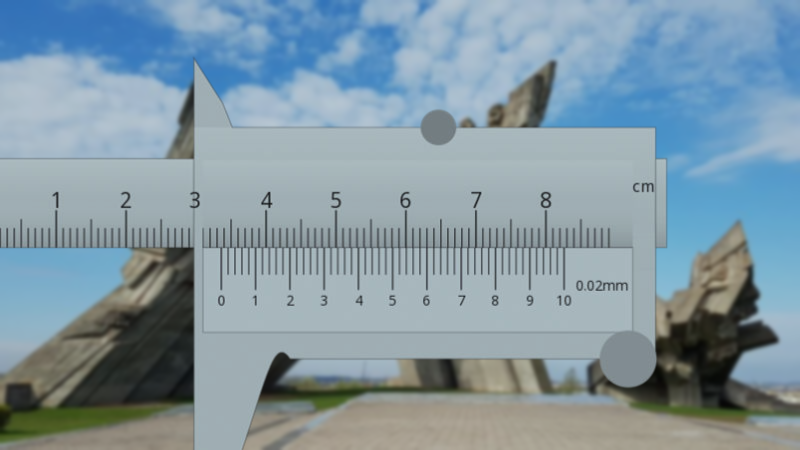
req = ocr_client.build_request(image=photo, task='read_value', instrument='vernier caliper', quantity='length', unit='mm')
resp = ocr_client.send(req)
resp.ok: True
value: 33.6 mm
